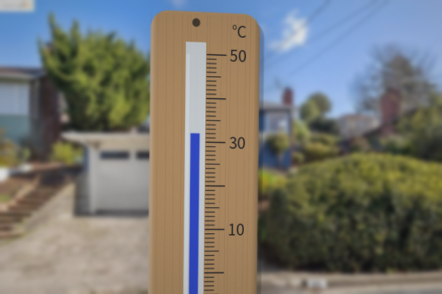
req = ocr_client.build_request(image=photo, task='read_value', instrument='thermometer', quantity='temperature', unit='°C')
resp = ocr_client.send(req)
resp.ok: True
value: 32 °C
